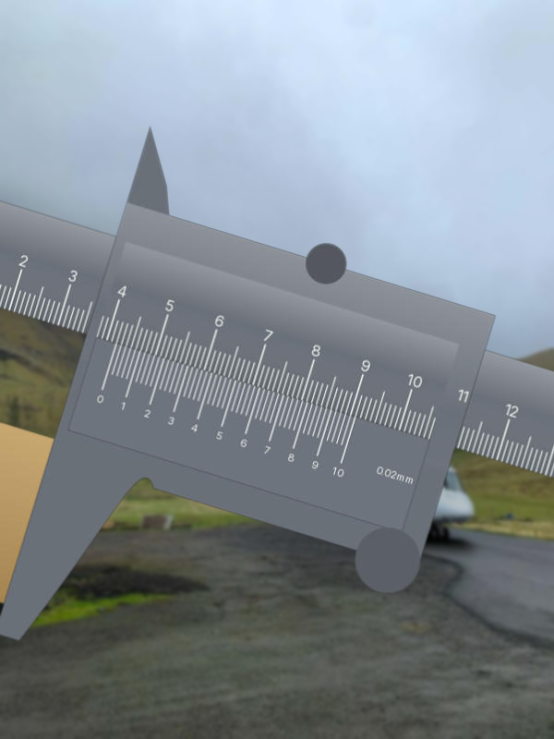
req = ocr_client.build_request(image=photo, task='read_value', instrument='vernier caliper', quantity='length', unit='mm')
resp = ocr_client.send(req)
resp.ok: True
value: 42.0 mm
